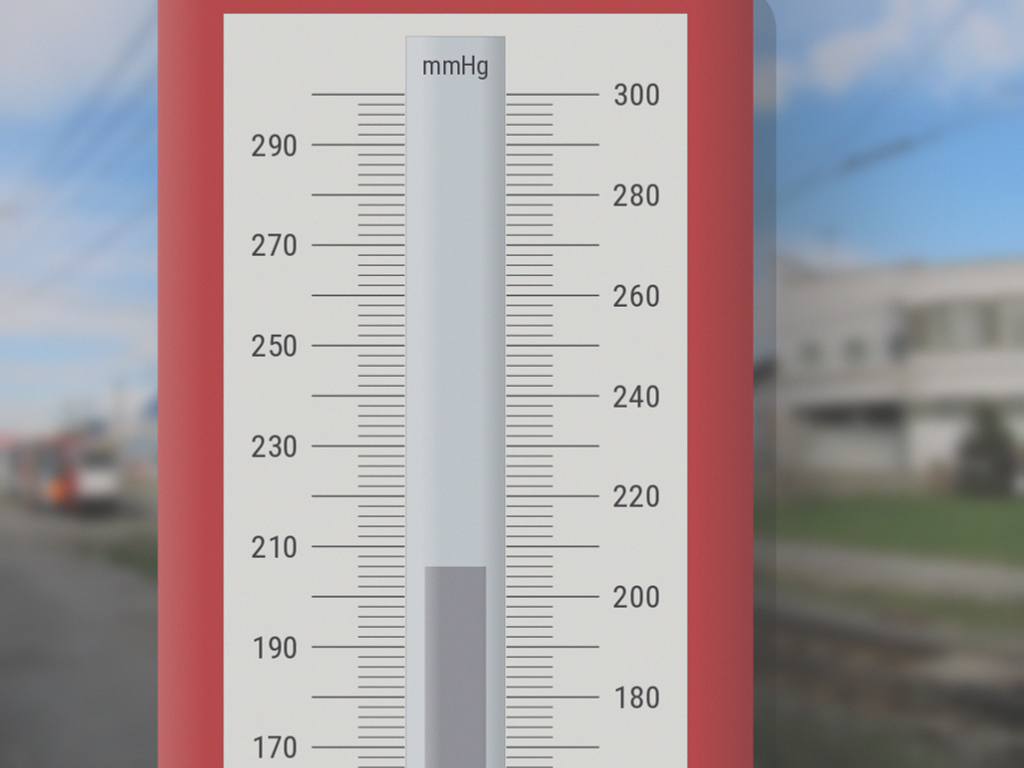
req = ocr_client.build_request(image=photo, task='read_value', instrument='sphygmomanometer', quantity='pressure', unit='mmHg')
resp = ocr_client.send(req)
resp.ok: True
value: 206 mmHg
